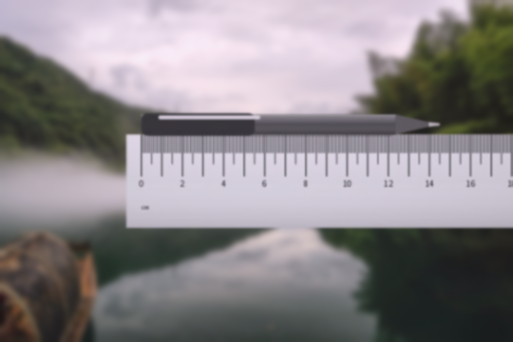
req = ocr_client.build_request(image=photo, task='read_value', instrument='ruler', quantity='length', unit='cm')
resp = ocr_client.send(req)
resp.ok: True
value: 14.5 cm
